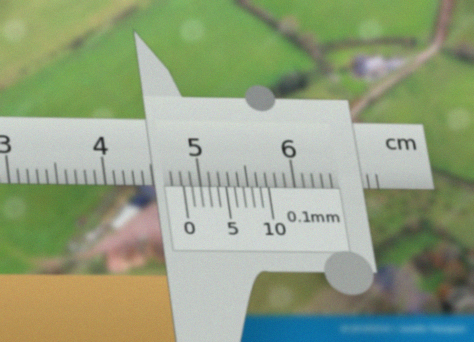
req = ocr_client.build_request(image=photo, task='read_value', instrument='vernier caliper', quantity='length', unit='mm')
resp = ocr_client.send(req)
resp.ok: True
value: 48.2 mm
